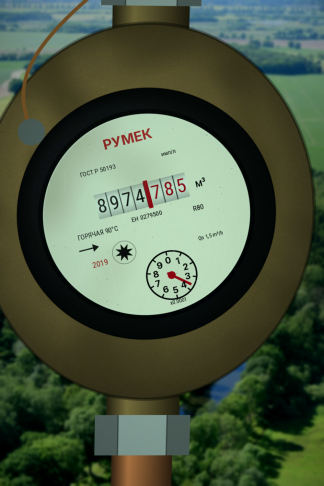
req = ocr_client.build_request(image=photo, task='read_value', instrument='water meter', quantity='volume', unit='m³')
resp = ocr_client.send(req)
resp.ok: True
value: 8974.7853 m³
